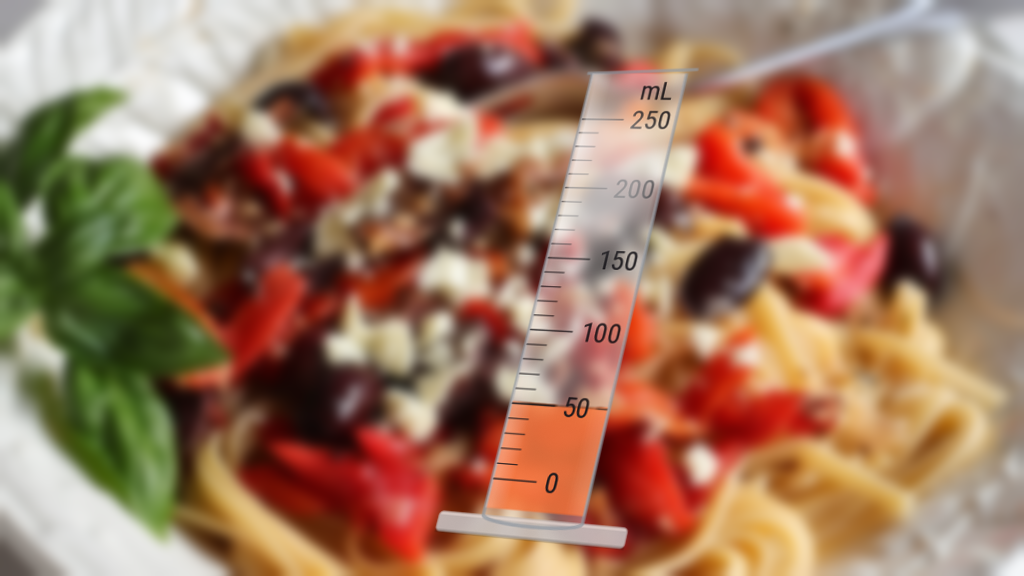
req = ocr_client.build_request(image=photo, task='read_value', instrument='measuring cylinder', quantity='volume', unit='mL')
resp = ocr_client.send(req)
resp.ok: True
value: 50 mL
